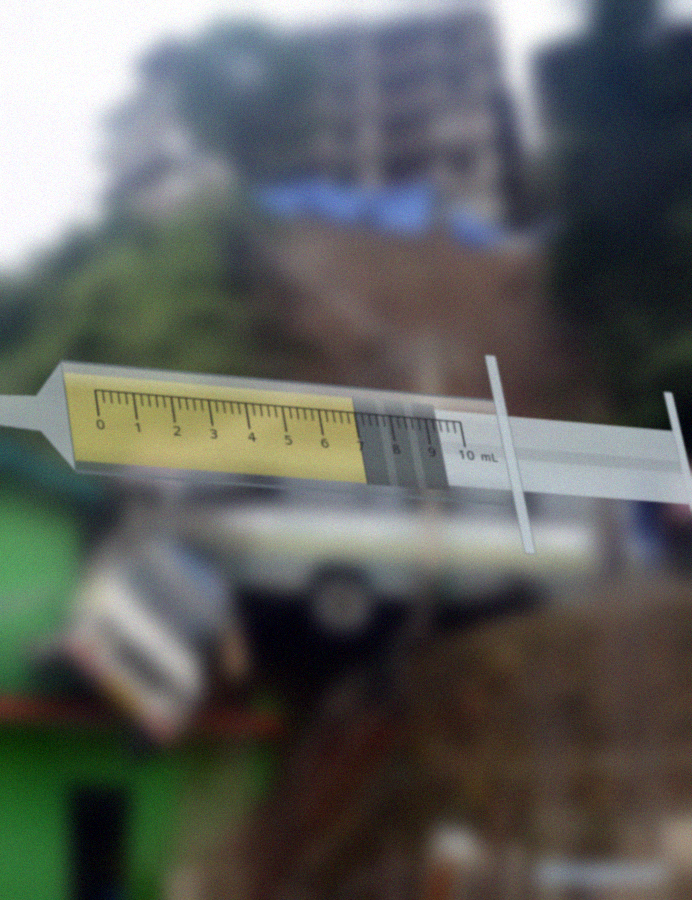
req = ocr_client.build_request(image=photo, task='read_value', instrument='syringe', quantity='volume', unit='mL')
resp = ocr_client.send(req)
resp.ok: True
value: 7 mL
